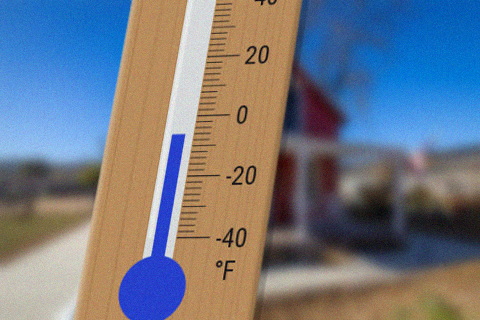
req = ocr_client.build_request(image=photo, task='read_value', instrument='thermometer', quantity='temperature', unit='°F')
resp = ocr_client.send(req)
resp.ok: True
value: -6 °F
